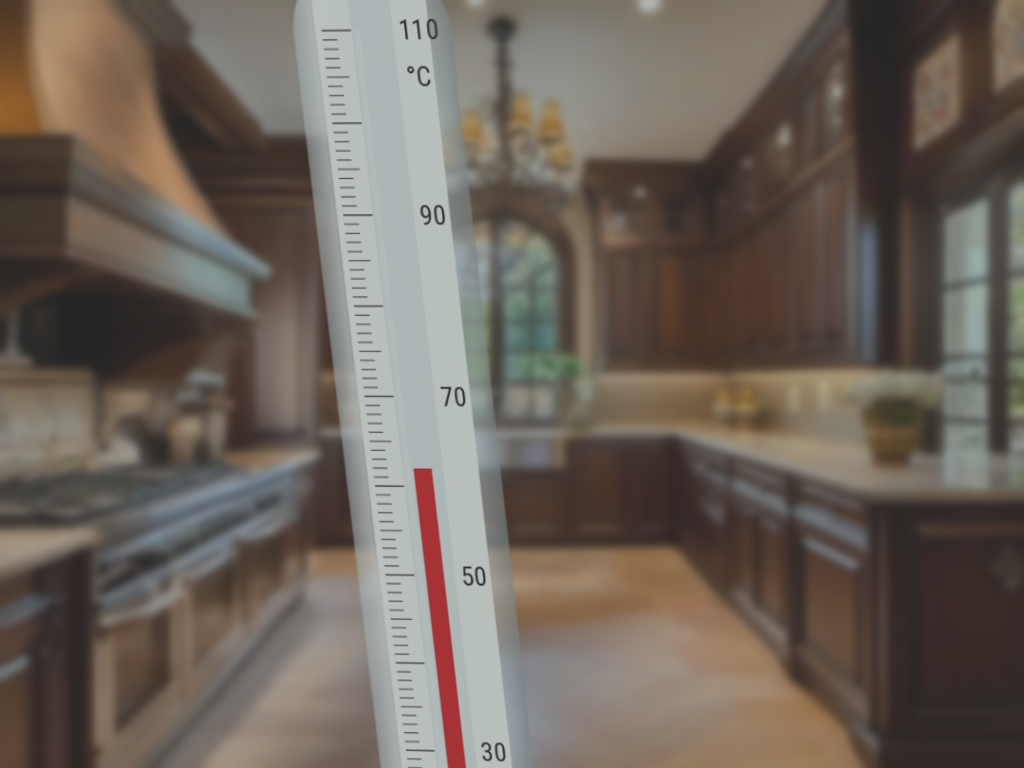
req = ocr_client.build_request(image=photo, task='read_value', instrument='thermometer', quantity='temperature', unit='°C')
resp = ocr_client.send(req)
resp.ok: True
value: 62 °C
